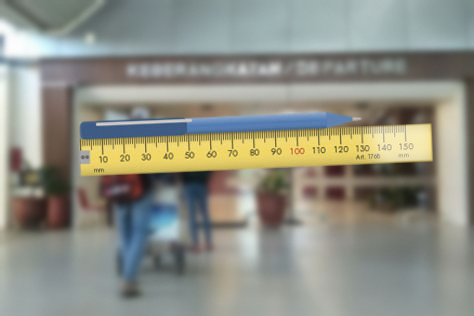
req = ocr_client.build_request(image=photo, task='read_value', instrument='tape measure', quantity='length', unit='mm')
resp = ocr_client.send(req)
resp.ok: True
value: 130 mm
